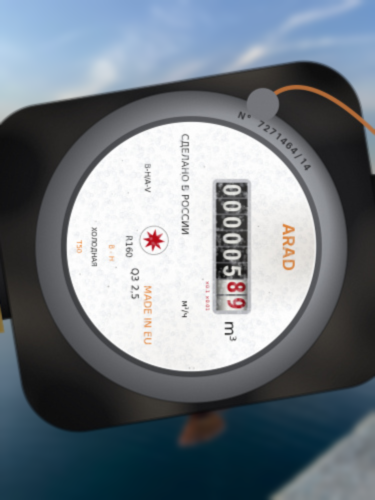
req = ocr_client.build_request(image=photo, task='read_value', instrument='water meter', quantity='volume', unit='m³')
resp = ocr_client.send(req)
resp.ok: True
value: 5.89 m³
